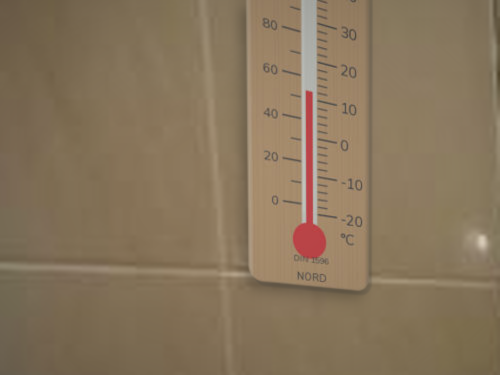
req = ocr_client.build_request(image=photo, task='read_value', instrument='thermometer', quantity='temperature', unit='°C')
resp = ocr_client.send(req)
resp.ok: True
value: 12 °C
